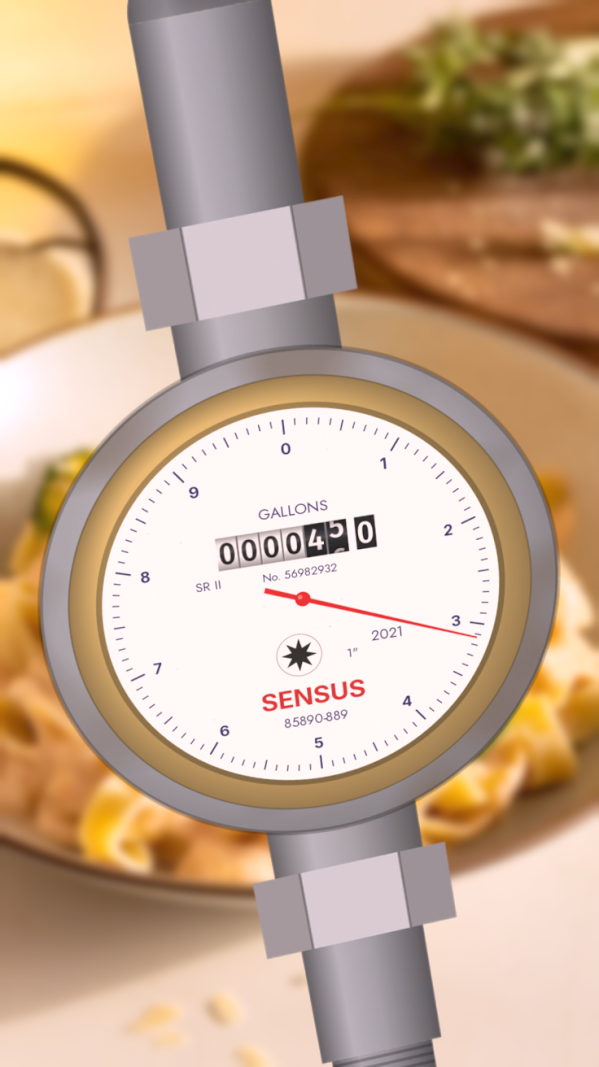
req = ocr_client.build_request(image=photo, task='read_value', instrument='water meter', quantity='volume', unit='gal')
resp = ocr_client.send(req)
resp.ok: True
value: 453.1 gal
